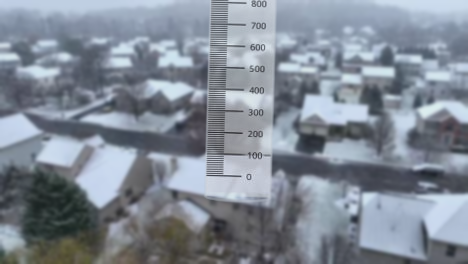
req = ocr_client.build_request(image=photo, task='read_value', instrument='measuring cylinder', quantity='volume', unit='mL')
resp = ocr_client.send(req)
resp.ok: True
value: 100 mL
